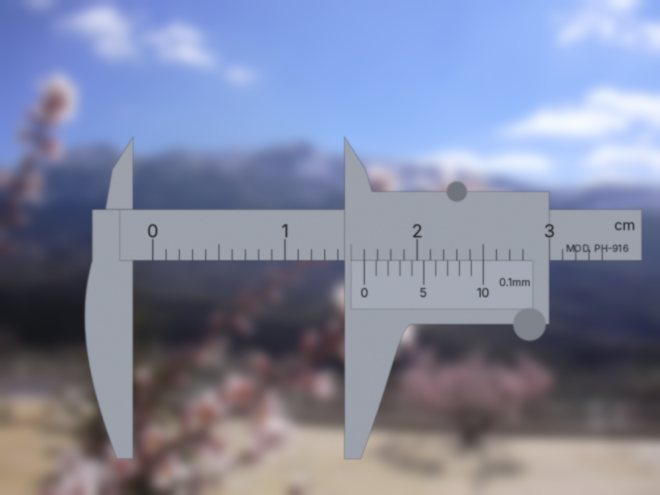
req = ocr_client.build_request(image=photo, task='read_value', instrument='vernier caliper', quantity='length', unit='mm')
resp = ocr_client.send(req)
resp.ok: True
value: 16.0 mm
